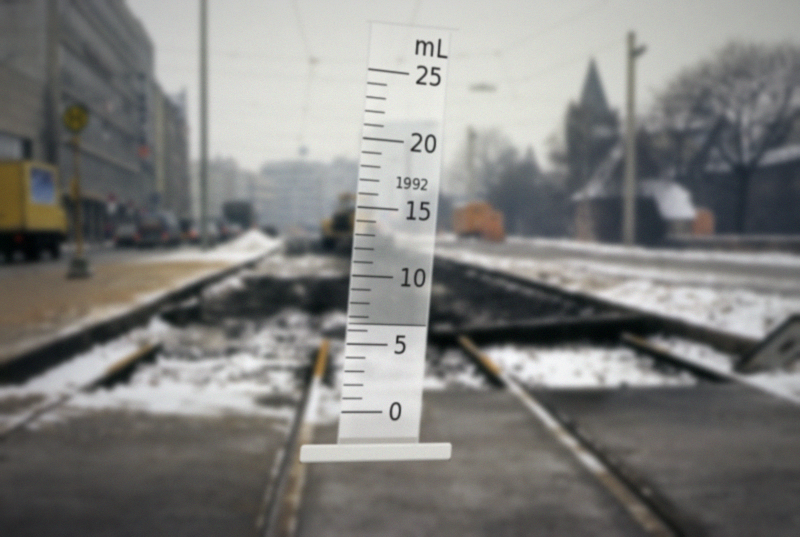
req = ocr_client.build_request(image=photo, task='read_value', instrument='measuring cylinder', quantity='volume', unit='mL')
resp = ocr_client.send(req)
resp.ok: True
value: 6.5 mL
